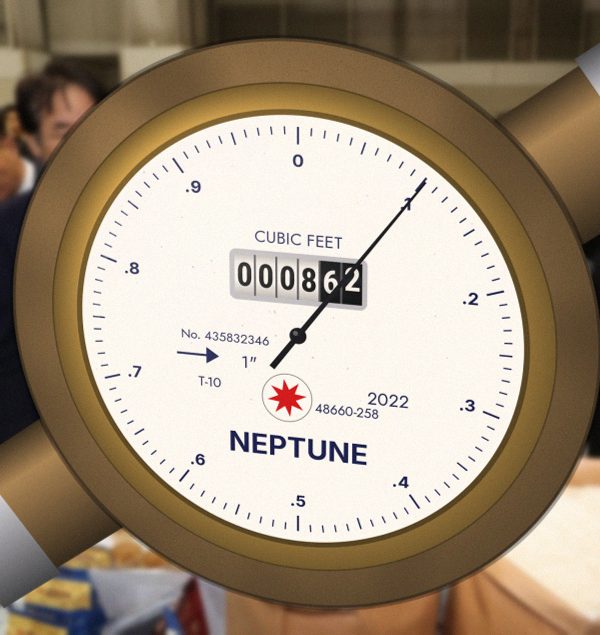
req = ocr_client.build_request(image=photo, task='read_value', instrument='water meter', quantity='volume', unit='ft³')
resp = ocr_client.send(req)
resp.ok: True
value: 862.10 ft³
